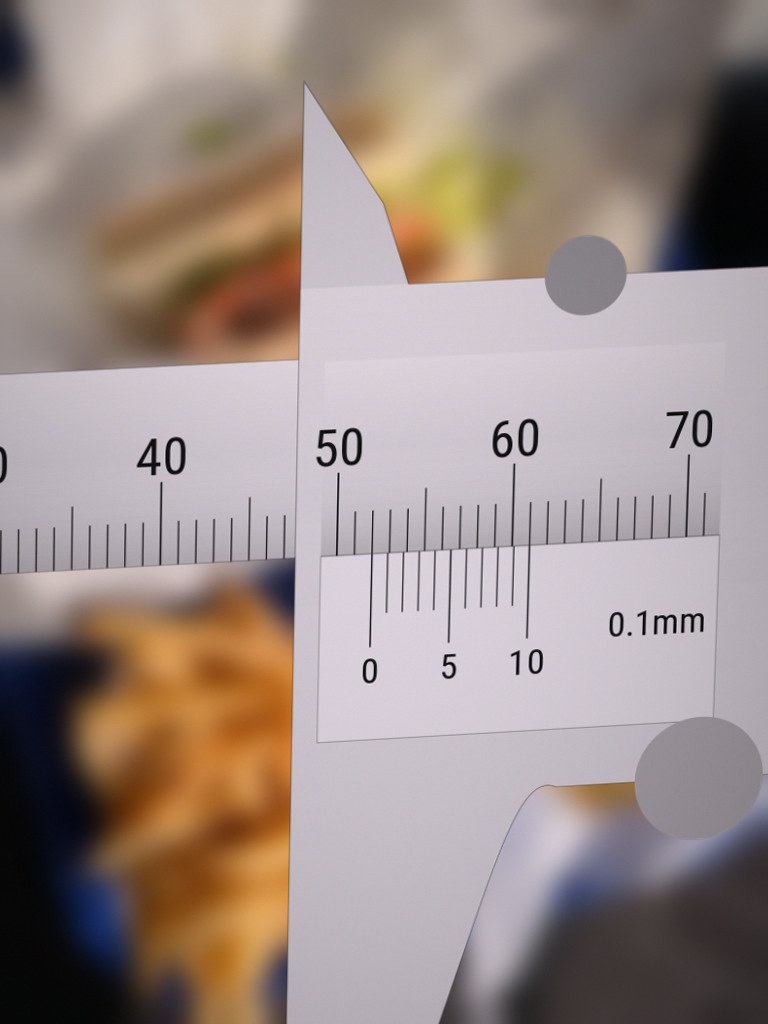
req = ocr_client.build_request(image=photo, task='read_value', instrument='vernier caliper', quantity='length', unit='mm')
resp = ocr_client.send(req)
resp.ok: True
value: 52.0 mm
